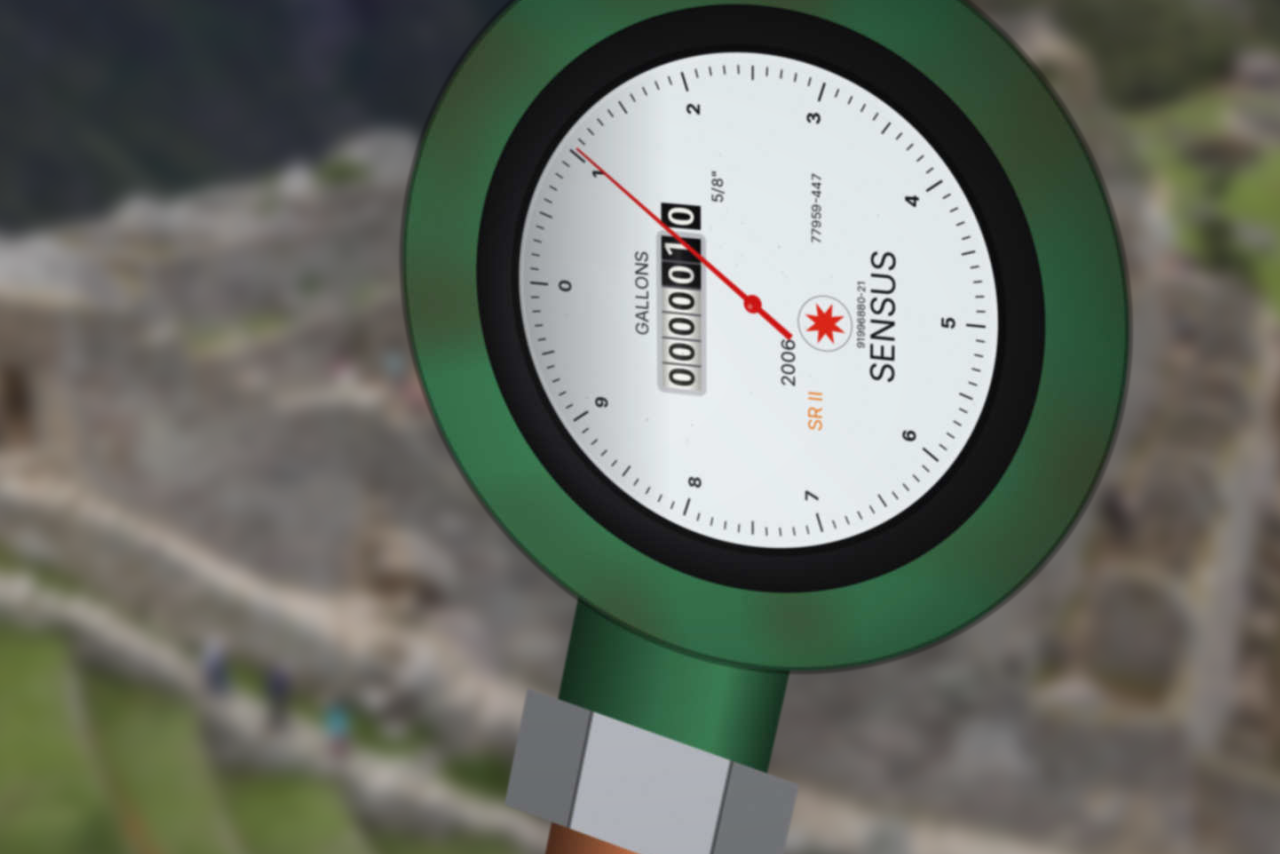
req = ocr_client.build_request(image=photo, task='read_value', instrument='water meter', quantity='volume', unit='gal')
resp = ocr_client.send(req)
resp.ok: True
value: 11.0 gal
